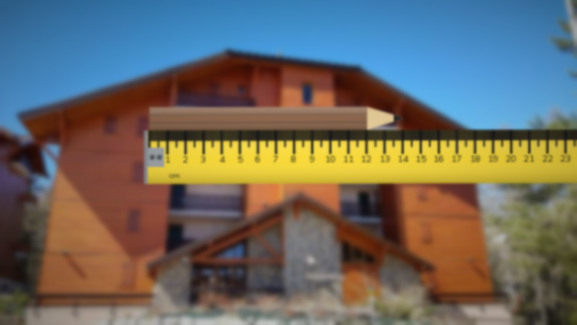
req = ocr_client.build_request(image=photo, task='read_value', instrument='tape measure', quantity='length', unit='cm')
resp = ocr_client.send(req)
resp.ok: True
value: 14 cm
